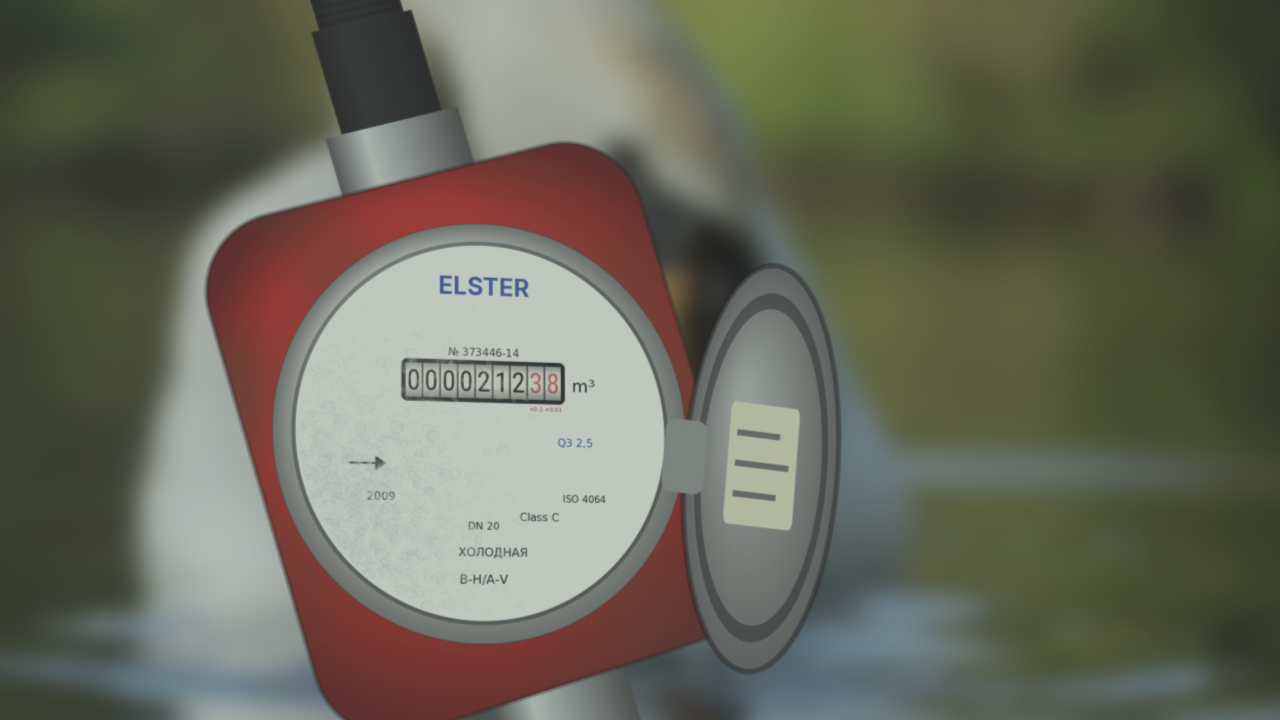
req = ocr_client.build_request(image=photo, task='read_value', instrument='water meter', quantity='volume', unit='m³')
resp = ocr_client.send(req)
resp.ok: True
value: 212.38 m³
